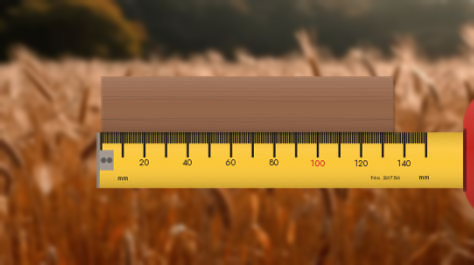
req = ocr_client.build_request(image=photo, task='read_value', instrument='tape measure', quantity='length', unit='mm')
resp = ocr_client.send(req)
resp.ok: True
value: 135 mm
